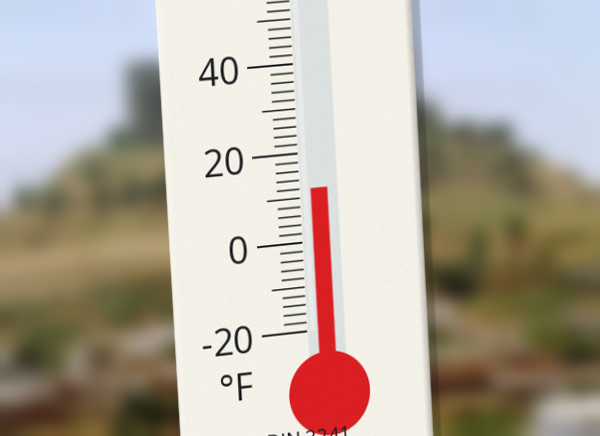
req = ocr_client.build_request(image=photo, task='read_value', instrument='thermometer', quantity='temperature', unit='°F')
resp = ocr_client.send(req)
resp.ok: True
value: 12 °F
